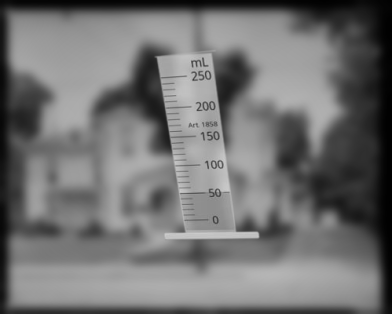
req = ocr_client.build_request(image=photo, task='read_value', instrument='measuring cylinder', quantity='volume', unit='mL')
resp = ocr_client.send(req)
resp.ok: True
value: 50 mL
